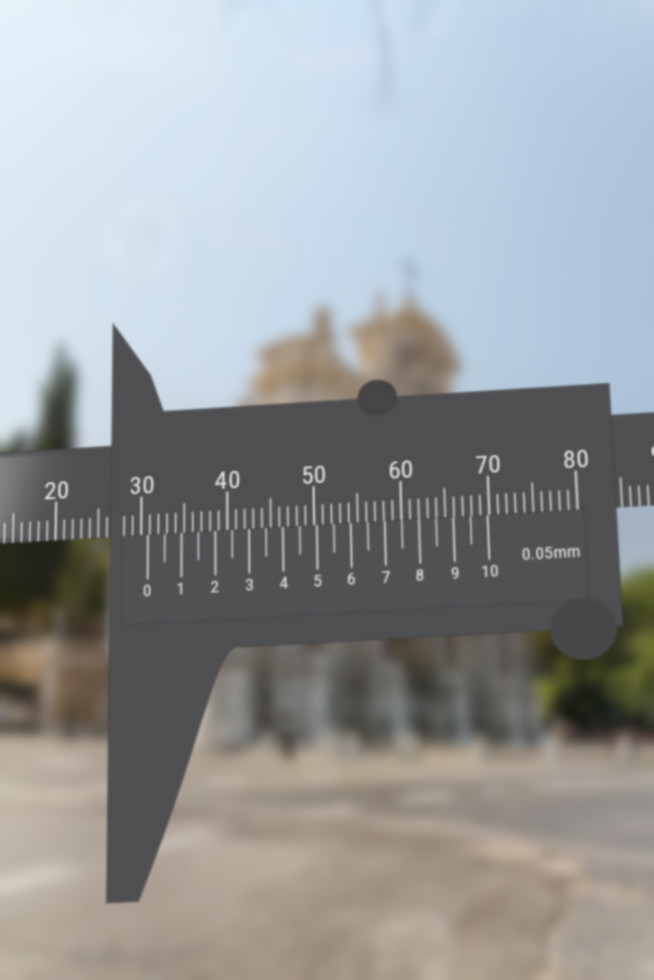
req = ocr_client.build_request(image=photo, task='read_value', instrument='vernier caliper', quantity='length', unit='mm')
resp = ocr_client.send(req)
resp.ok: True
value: 30.8 mm
